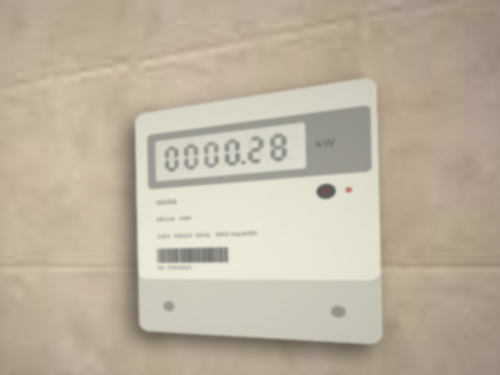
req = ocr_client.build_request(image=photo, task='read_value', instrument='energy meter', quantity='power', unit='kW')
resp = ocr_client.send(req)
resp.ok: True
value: 0.28 kW
